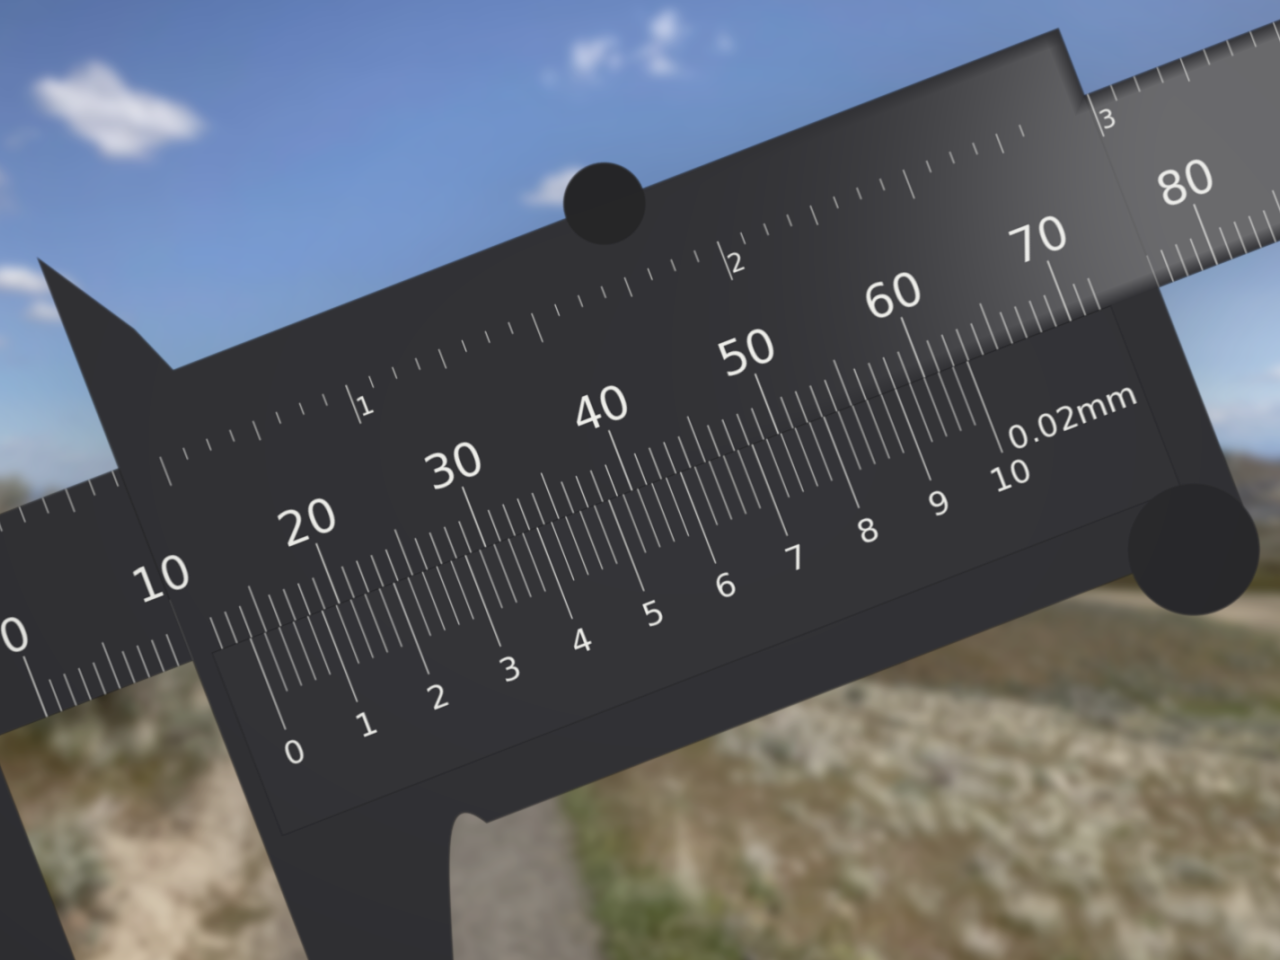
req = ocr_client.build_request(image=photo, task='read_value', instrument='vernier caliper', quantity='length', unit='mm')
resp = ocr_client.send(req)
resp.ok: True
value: 13.9 mm
